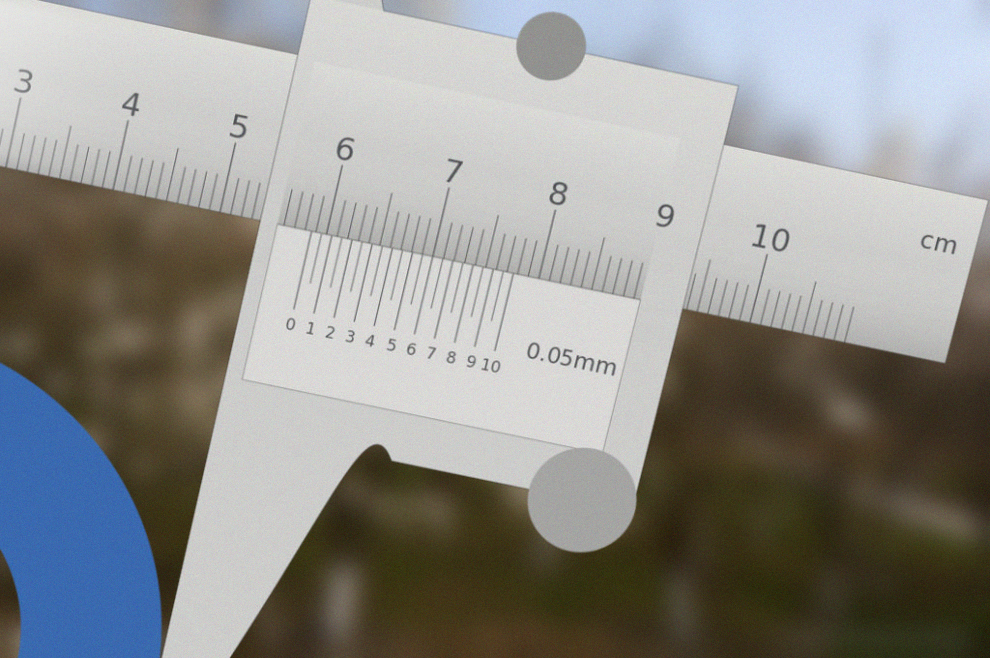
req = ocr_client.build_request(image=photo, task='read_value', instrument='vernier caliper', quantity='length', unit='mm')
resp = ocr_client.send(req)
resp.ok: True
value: 58.6 mm
